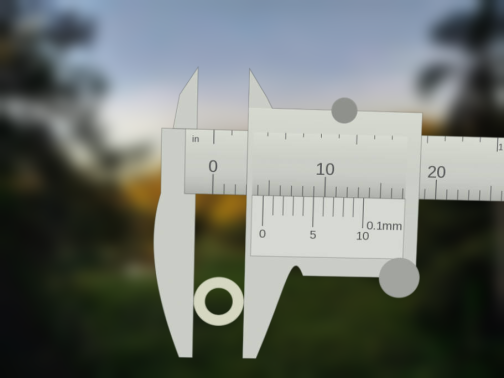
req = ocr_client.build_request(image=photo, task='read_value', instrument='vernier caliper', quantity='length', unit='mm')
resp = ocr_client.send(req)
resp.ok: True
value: 4.5 mm
